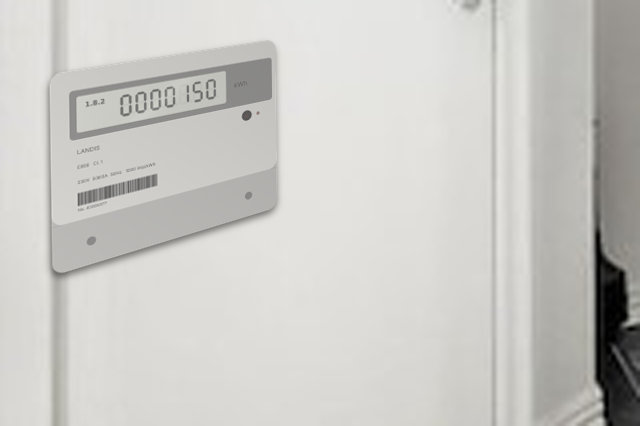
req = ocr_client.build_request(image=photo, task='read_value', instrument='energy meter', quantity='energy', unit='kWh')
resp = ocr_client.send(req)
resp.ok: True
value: 150 kWh
